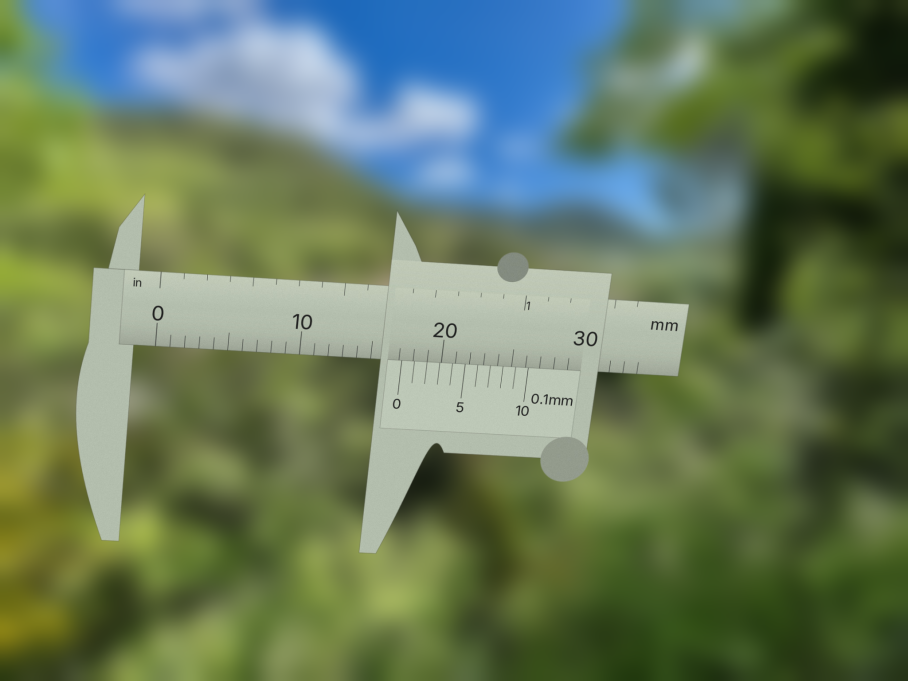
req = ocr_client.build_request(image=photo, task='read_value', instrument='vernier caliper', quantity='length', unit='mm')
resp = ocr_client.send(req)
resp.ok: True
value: 17.2 mm
